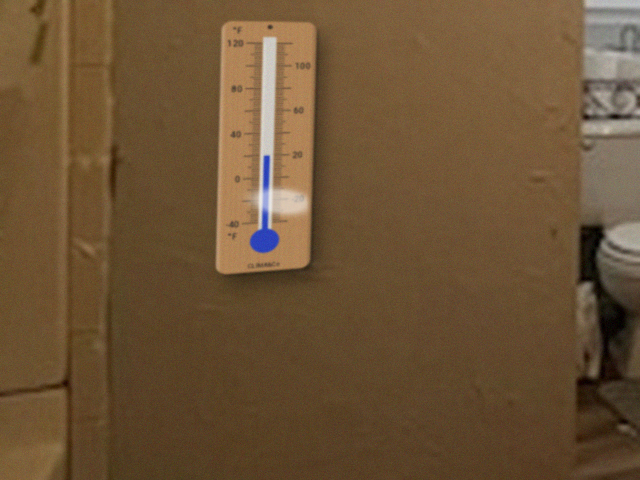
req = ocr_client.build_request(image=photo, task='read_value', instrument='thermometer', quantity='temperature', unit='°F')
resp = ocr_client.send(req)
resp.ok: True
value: 20 °F
